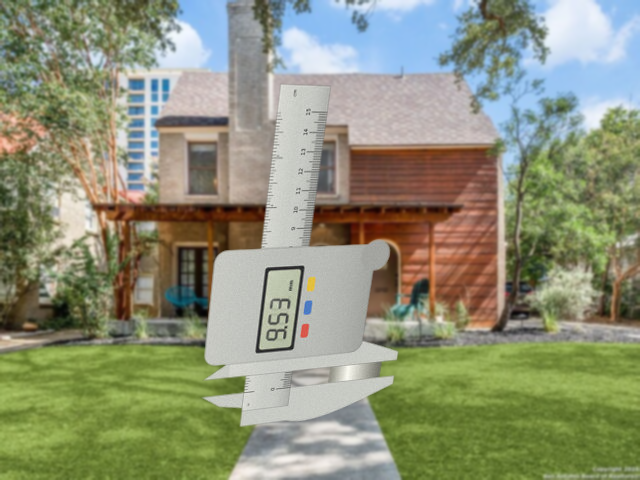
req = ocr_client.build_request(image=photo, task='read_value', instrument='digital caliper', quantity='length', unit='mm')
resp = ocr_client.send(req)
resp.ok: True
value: 9.53 mm
